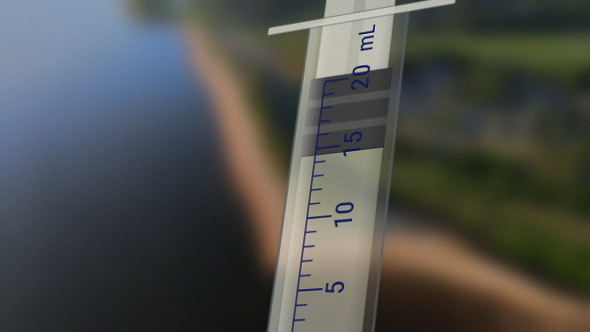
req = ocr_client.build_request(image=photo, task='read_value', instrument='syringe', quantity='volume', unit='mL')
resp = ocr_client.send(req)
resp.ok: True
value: 14.5 mL
